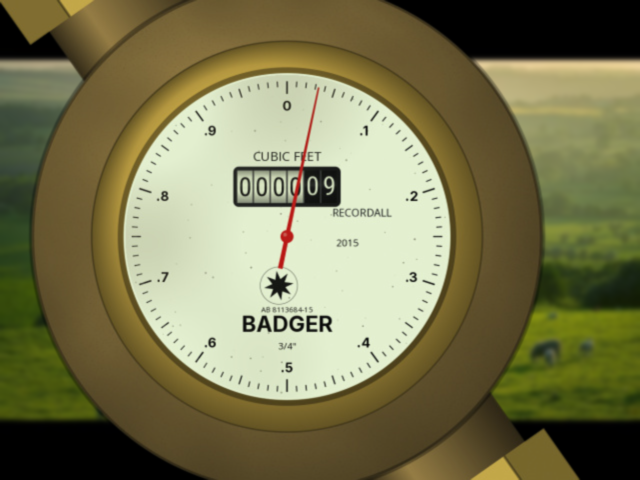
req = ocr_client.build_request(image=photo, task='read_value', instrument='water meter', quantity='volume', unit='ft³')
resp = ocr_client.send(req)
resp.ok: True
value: 9.03 ft³
